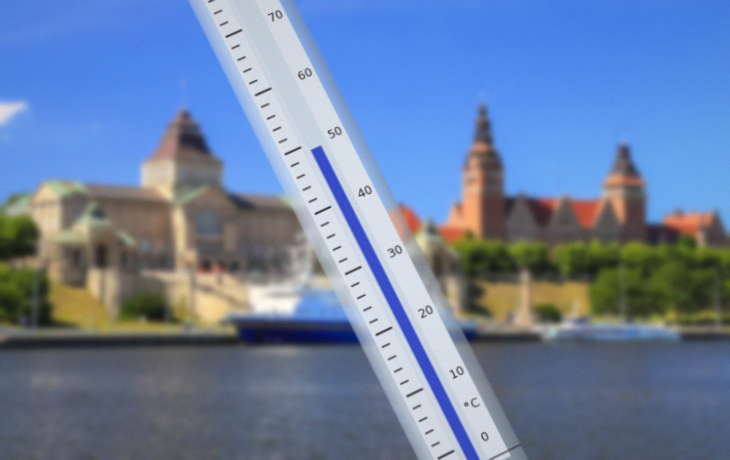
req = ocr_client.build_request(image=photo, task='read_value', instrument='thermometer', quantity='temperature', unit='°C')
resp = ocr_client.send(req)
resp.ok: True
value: 49 °C
